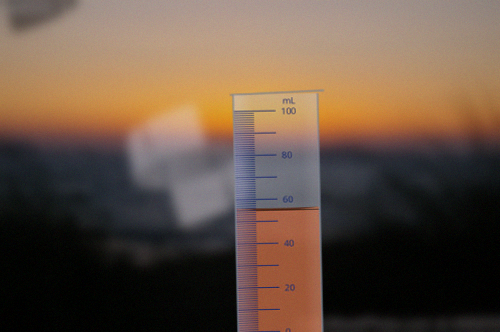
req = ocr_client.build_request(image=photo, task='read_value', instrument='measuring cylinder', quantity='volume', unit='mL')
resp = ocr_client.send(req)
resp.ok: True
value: 55 mL
